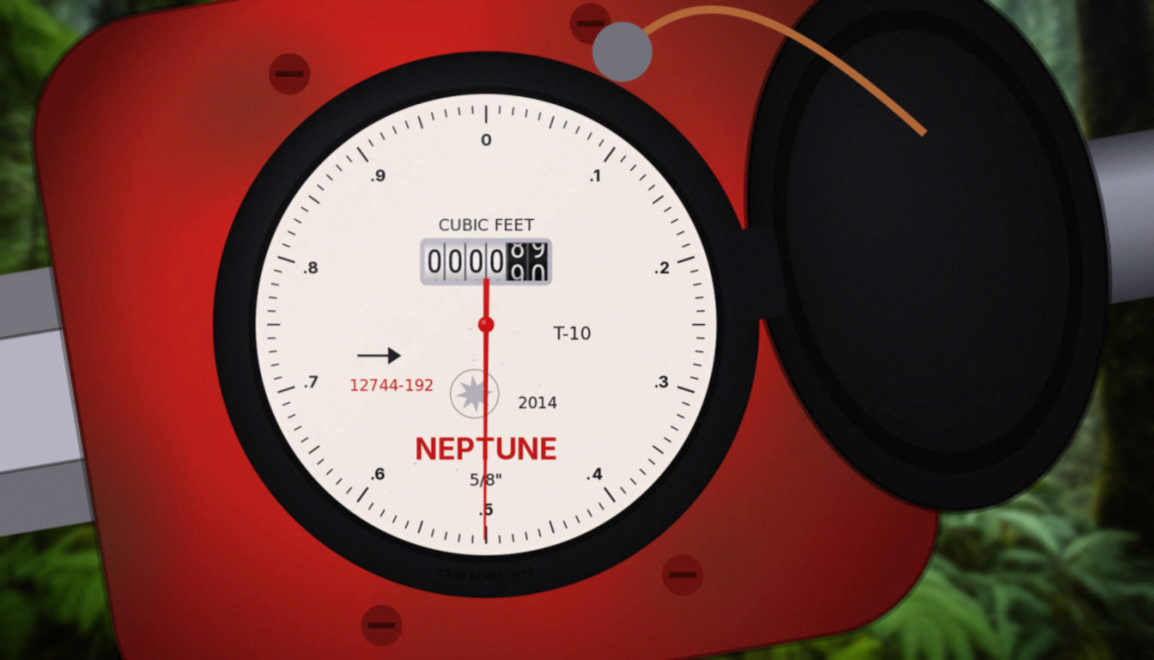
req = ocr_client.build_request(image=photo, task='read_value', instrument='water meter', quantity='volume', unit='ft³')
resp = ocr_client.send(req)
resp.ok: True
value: 89.50 ft³
